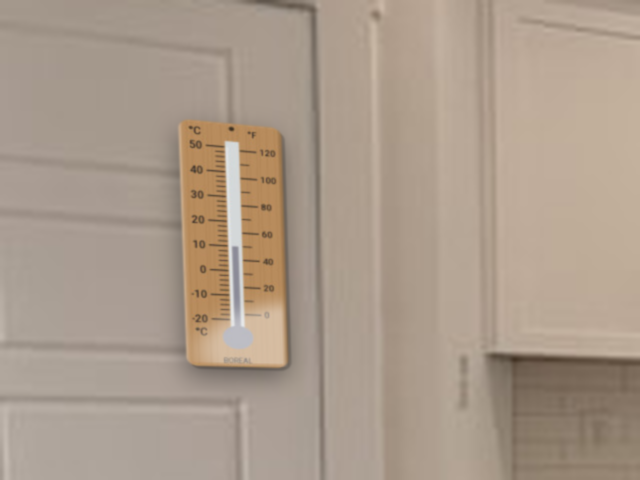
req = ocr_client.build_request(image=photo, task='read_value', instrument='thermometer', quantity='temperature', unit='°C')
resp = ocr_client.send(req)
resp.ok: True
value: 10 °C
